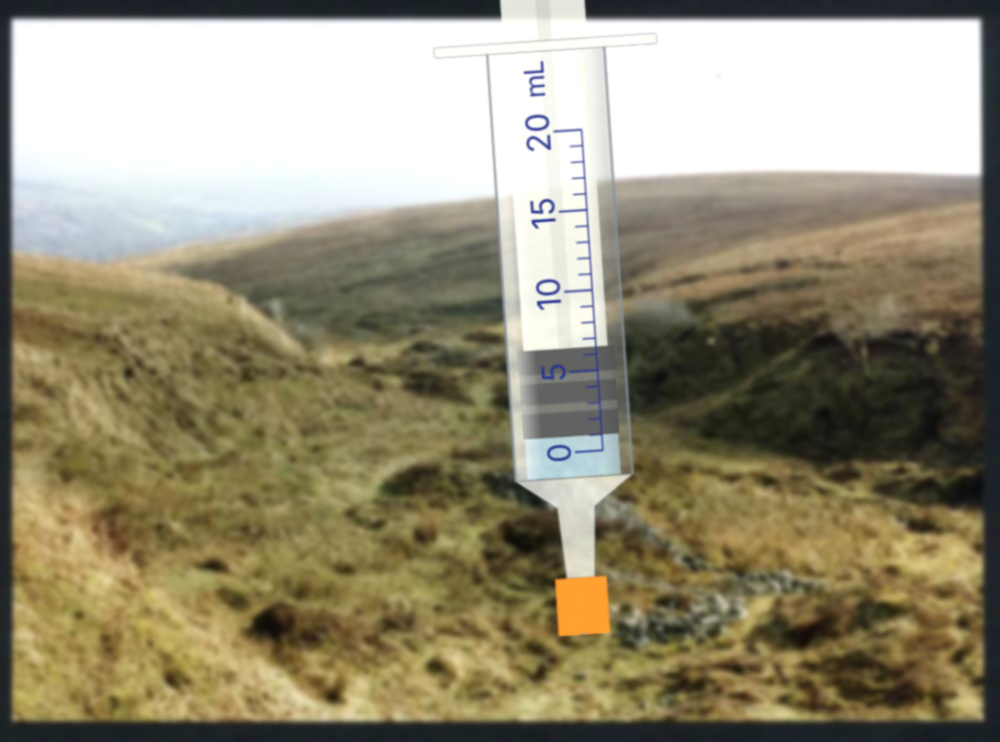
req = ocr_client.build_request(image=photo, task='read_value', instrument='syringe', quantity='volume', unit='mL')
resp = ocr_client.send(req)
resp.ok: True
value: 1 mL
